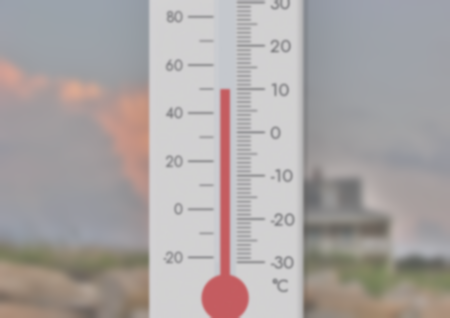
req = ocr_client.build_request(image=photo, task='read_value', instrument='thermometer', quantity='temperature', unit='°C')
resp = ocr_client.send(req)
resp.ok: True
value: 10 °C
